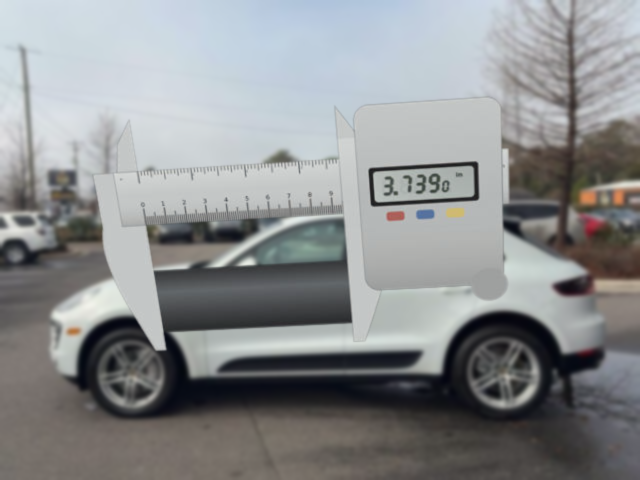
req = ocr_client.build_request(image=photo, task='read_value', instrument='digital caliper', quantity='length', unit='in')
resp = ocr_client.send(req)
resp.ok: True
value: 3.7390 in
